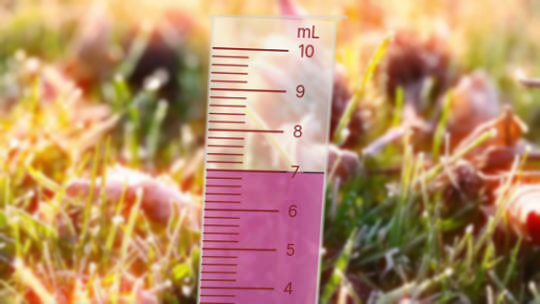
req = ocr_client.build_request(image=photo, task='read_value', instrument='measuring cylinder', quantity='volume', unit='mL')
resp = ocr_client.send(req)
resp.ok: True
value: 7 mL
